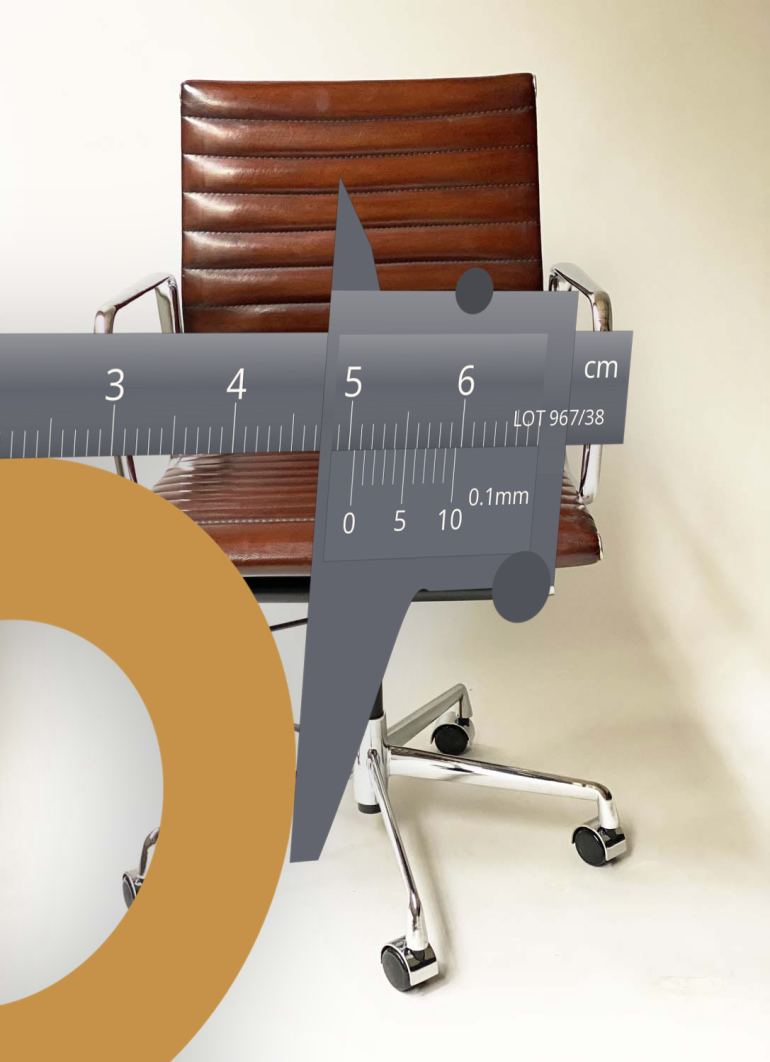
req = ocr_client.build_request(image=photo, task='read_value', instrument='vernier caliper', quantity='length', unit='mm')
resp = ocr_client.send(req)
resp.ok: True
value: 50.5 mm
